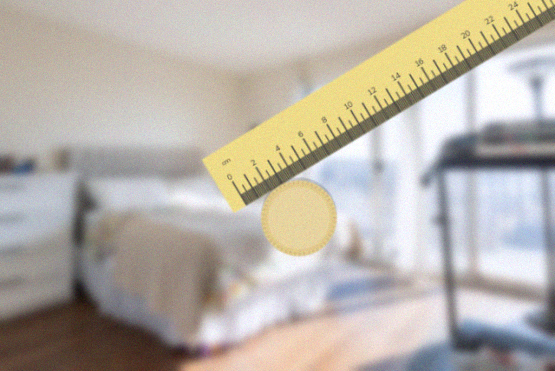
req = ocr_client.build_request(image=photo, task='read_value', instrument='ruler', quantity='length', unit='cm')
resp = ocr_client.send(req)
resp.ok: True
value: 5.5 cm
